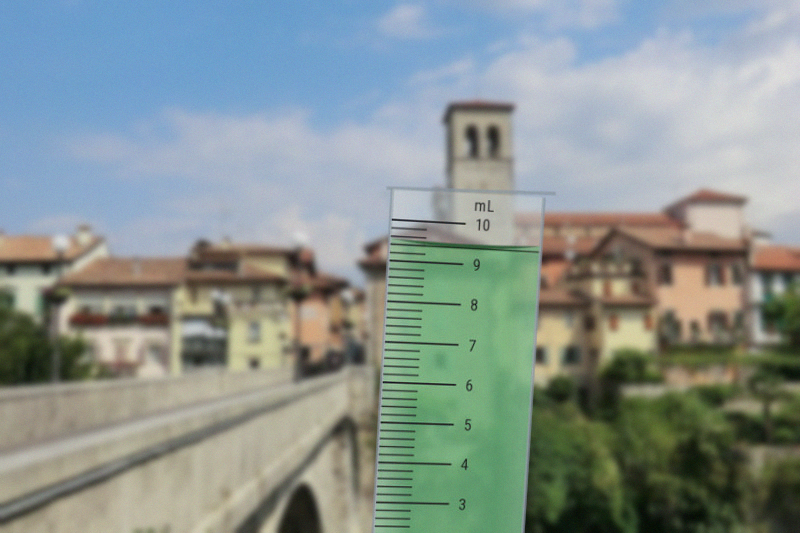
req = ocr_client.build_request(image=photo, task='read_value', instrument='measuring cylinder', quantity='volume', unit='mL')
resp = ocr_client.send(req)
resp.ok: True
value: 9.4 mL
